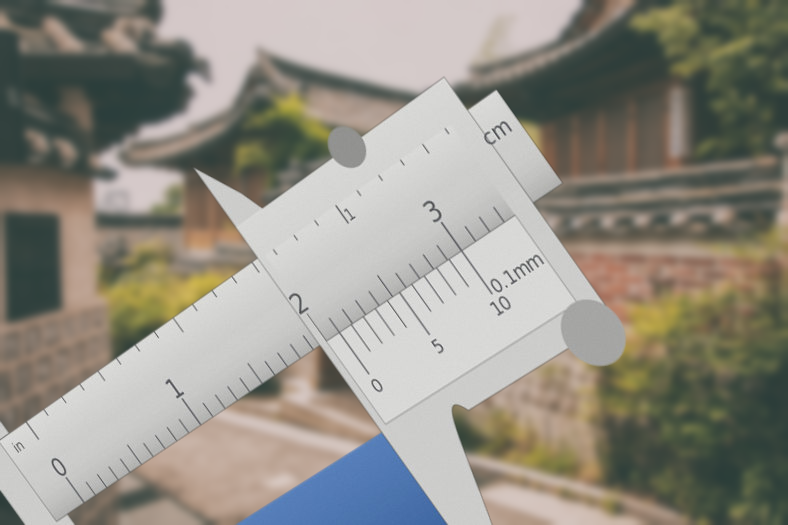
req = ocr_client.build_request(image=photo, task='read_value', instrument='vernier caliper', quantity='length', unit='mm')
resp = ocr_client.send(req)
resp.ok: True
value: 21.0 mm
